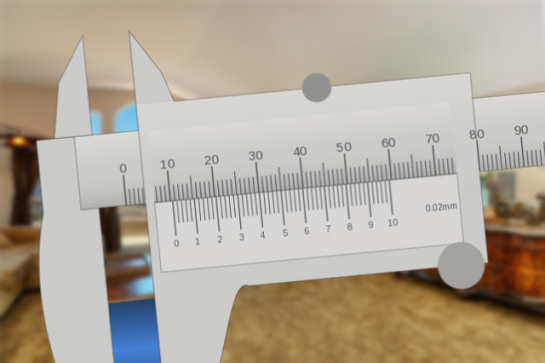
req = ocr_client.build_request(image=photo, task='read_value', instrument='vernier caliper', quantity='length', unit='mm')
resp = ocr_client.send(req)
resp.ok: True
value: 10.5 mm
